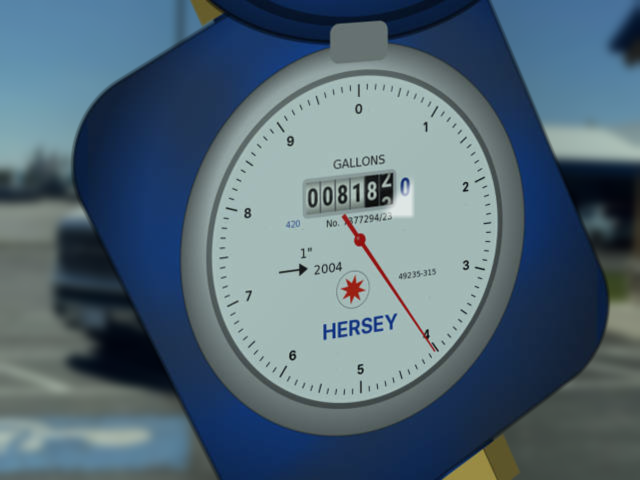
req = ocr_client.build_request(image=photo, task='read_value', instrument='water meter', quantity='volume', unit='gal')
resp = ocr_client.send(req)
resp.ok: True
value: 81824.0 gal
